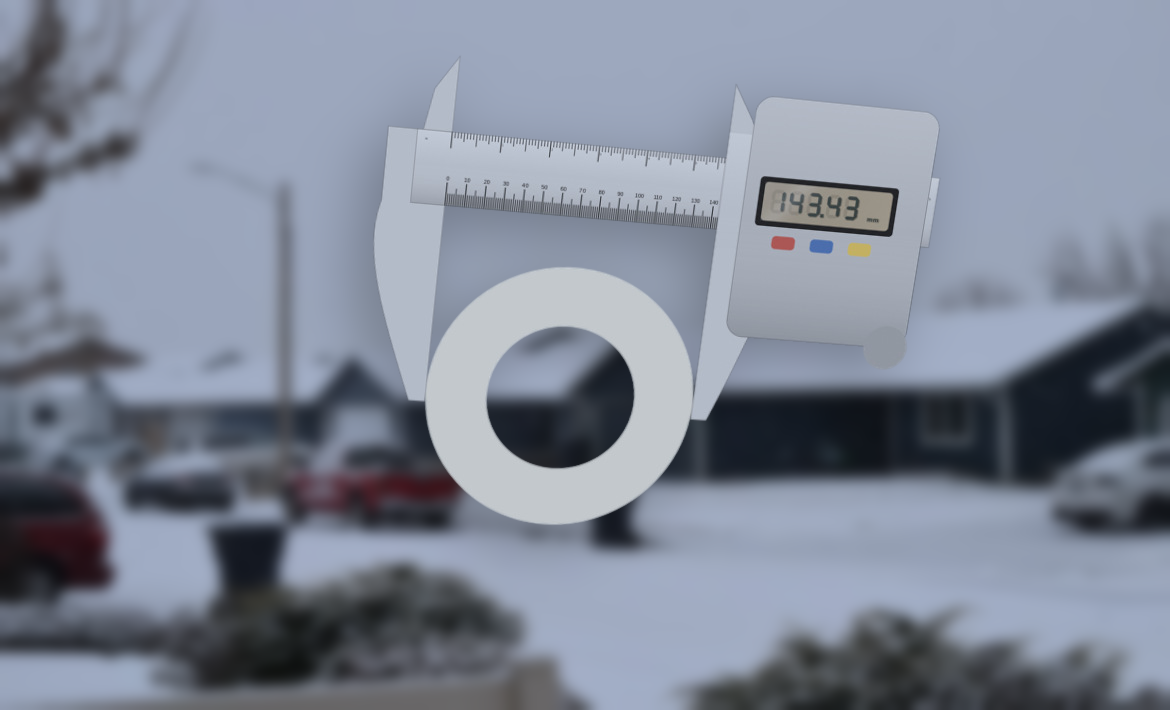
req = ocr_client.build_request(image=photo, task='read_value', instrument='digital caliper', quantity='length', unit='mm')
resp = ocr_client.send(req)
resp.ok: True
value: 143.43 mm
